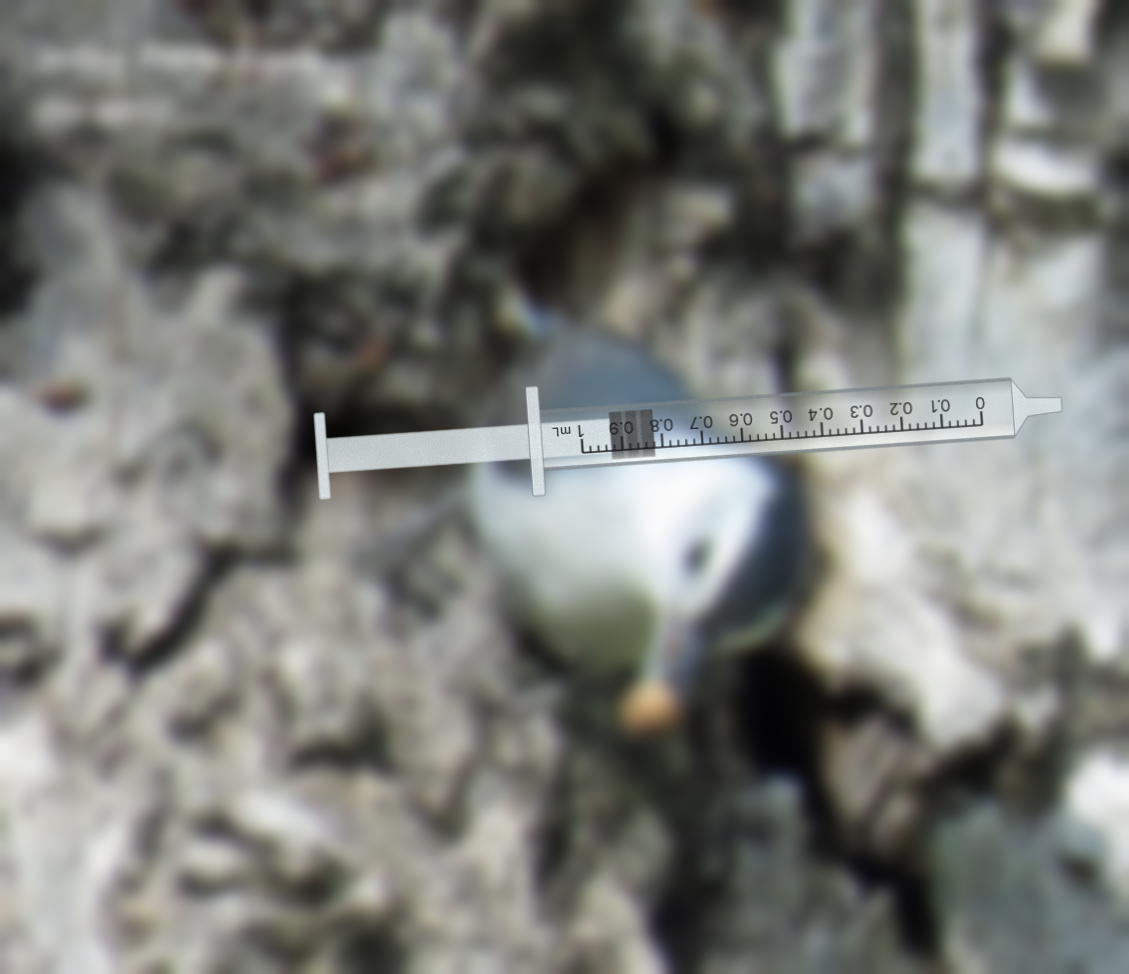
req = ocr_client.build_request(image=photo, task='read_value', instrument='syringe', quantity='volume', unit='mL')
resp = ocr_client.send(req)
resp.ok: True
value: 0.82 mL
